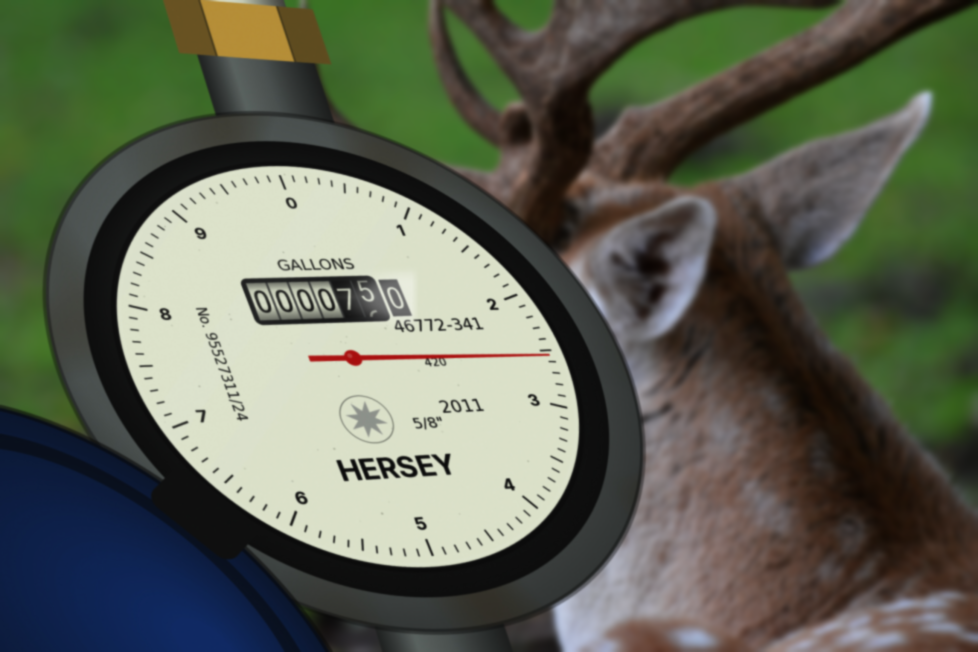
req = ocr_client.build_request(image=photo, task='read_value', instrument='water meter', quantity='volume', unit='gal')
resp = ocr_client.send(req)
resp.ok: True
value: 752.5 gal
